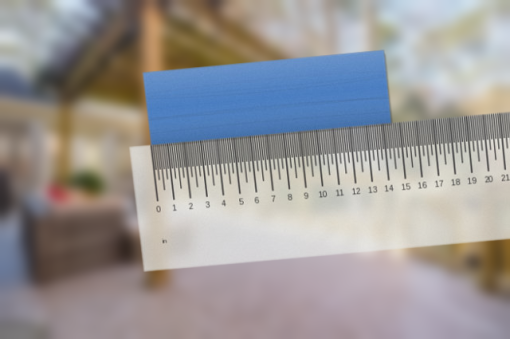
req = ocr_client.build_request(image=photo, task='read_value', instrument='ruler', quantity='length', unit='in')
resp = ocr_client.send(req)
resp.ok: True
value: 14.5 in
